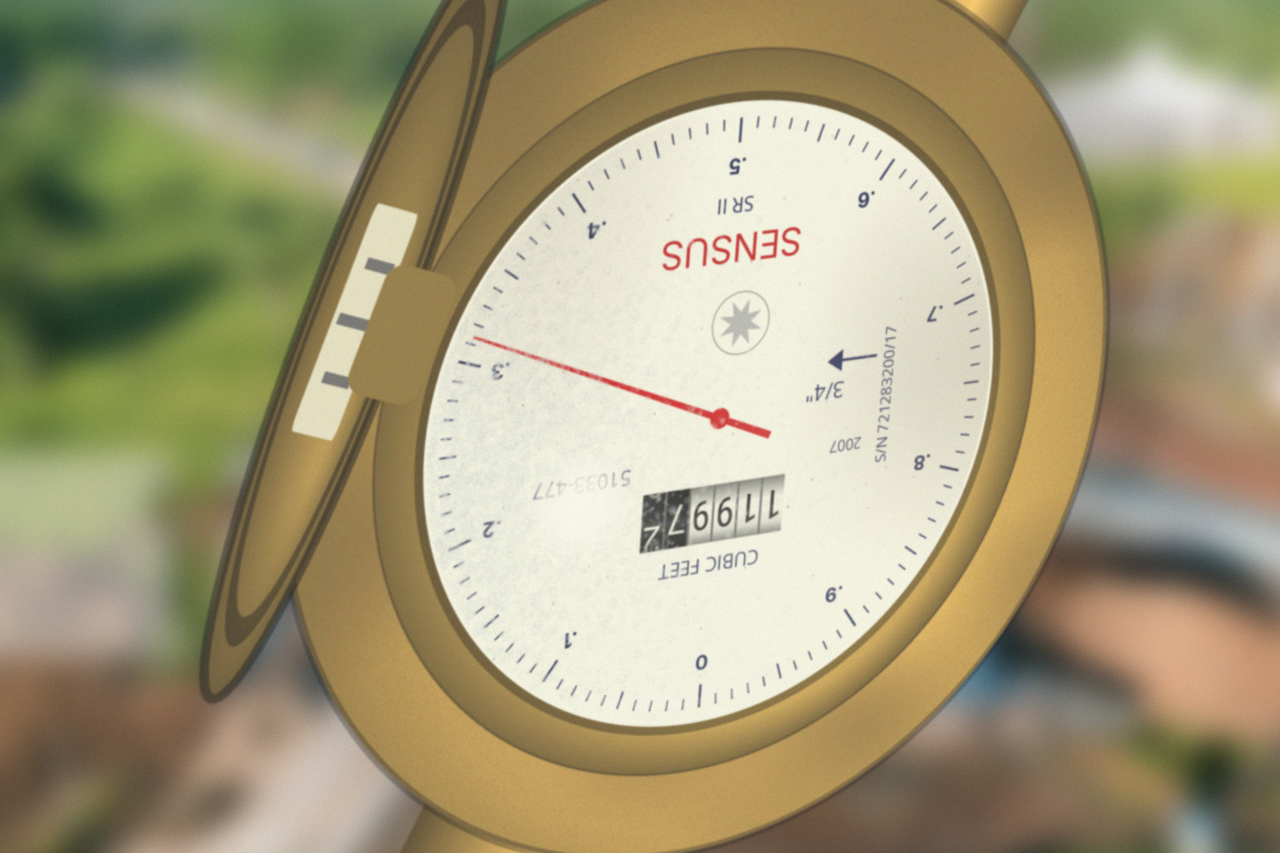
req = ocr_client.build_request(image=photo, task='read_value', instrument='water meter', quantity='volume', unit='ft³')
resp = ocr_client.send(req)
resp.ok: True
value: 119972.31 ft³
